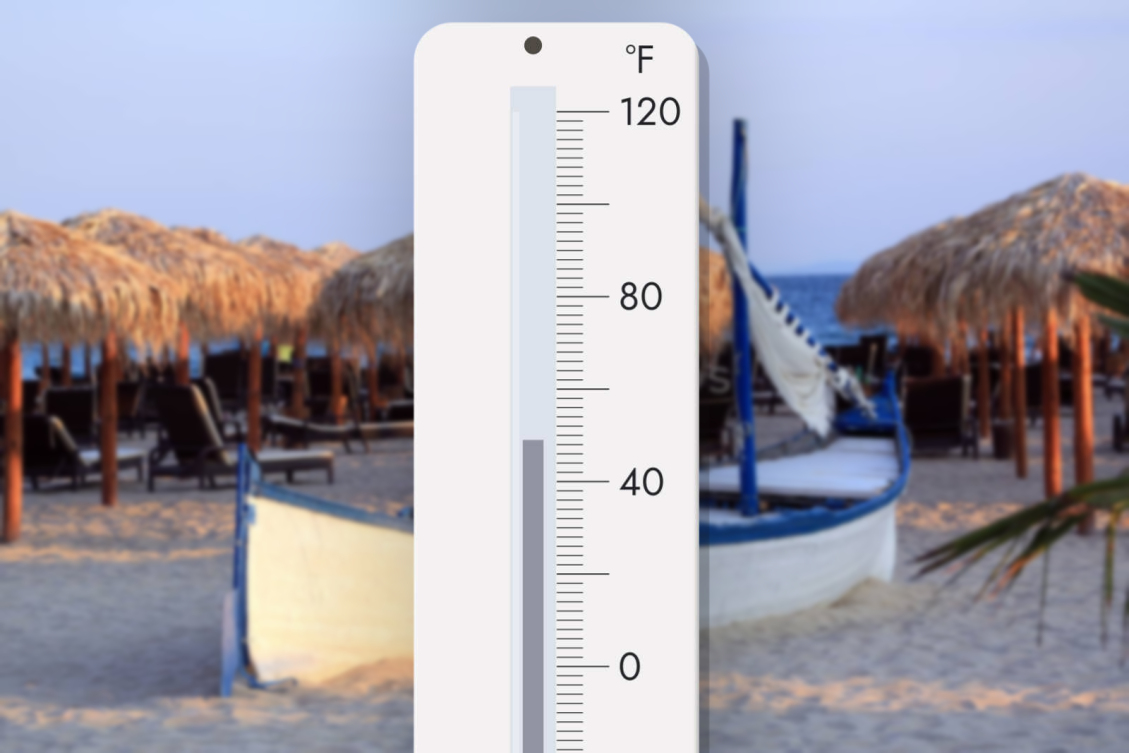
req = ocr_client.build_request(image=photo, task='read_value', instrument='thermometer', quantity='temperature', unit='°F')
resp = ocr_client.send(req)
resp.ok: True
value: 49 °F
